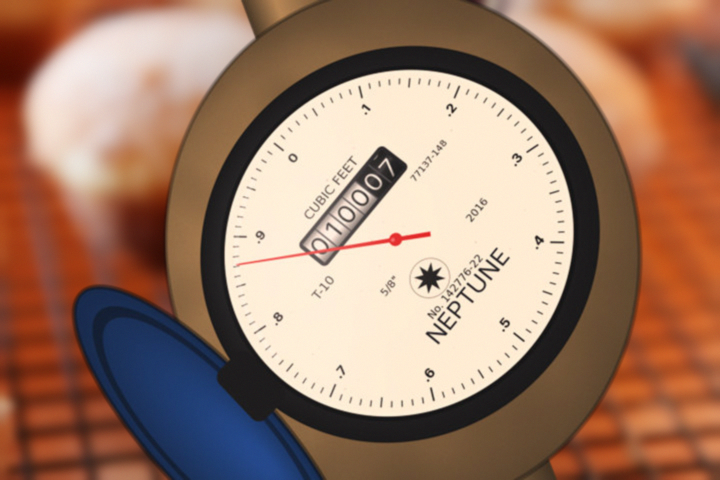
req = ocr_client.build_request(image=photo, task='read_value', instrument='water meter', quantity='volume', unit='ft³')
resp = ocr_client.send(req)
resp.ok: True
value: 10006.87 ft³
